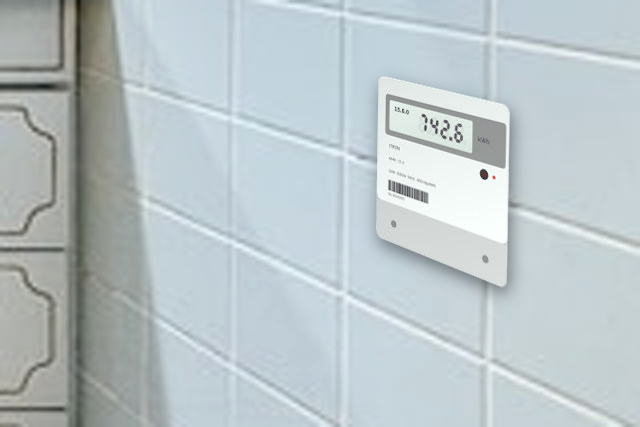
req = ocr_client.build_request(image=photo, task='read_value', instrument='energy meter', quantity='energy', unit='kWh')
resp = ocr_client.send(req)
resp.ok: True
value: 742.6 kWh
